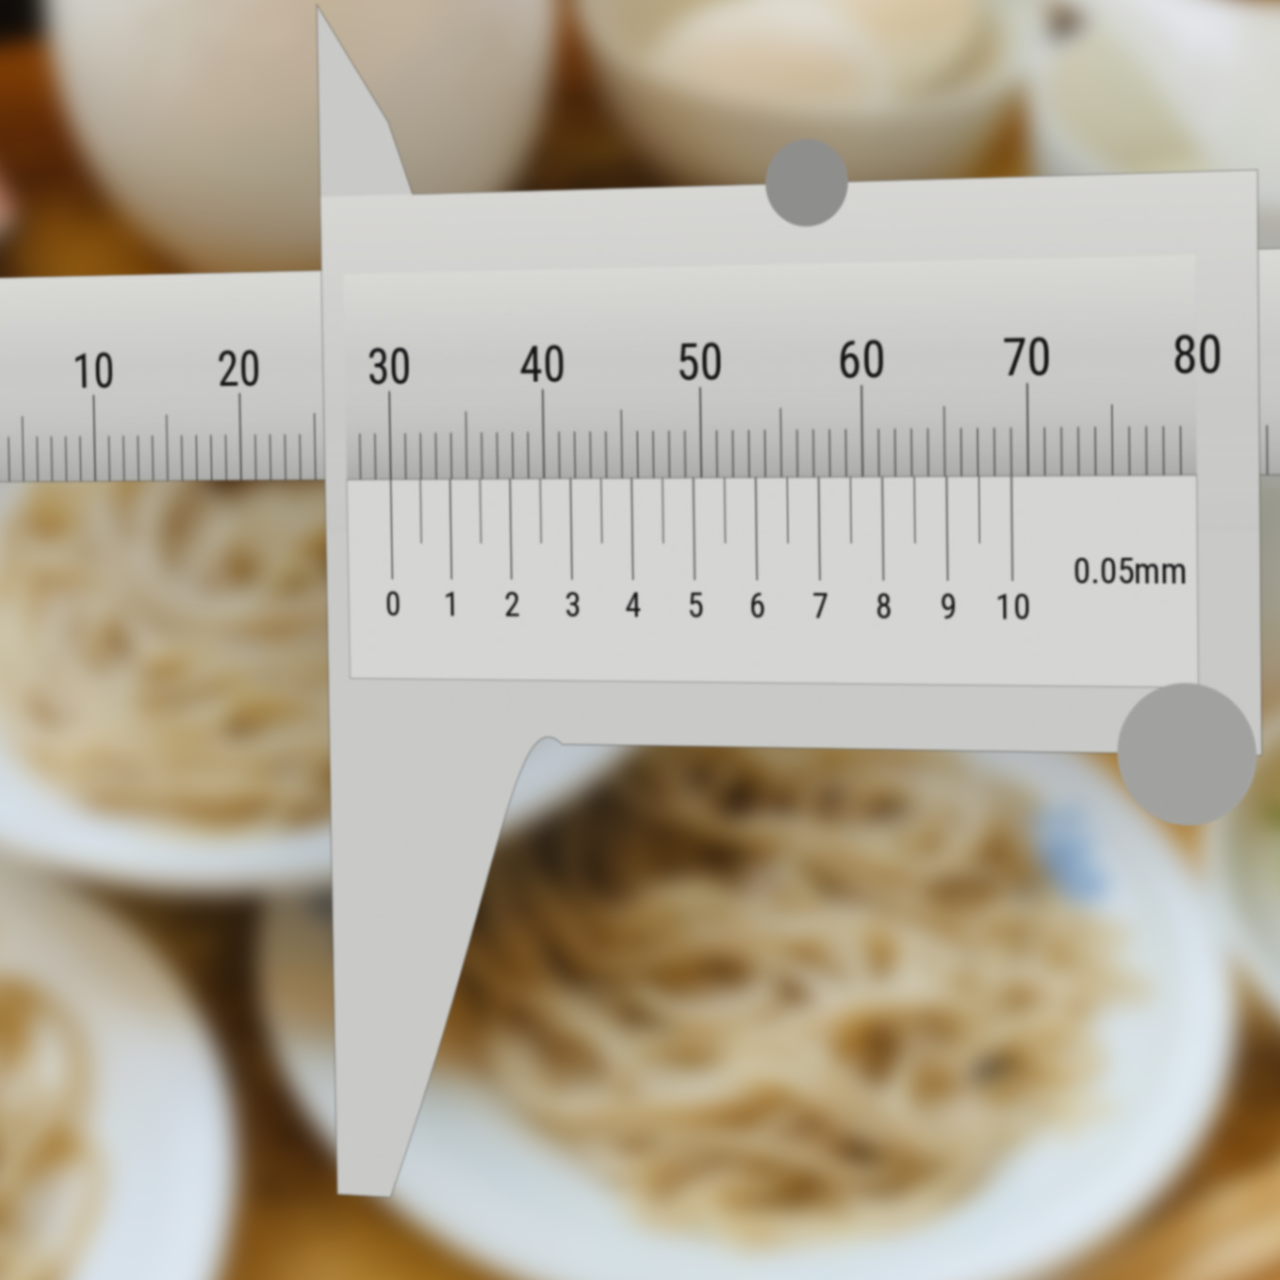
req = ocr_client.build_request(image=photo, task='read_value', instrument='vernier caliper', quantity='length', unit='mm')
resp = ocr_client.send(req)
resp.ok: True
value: 30.0 mm
